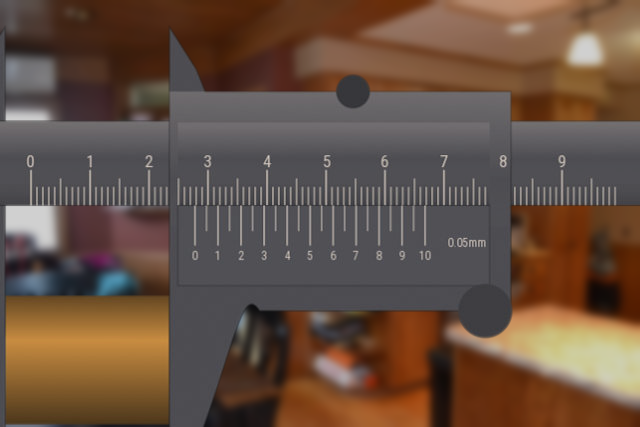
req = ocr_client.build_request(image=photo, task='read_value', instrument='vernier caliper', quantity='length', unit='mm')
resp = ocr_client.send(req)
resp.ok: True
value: 27.8 mm
